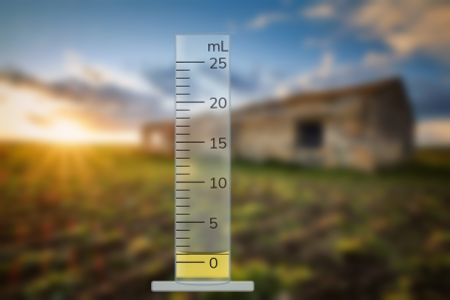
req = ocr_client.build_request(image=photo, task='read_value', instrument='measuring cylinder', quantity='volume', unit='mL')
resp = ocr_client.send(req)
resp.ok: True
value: 1 mL
